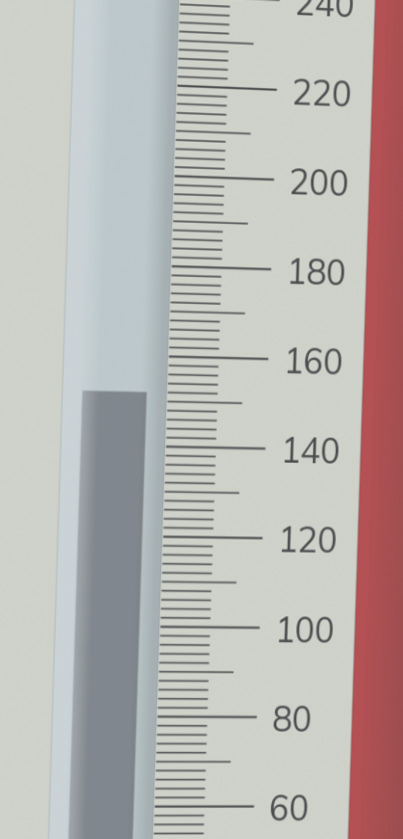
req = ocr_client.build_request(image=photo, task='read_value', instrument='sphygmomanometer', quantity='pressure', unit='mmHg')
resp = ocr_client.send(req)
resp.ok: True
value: 152 mmHg
